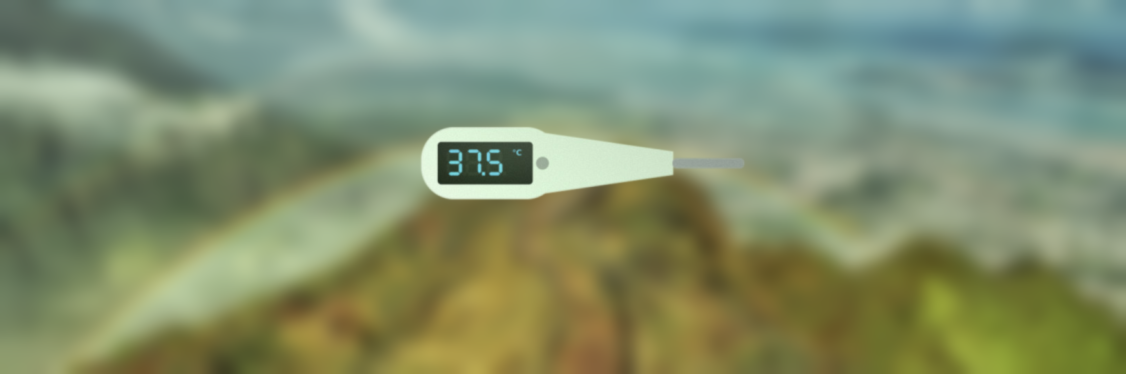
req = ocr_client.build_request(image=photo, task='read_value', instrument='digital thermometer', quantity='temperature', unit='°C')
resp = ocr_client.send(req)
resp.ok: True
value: 37.5 °C
